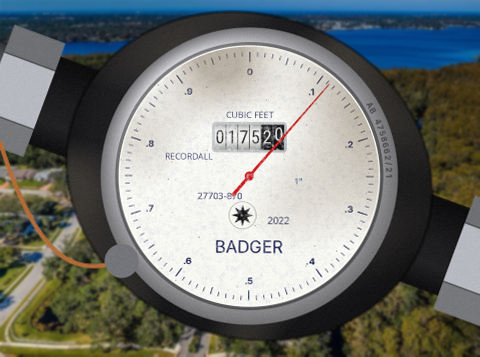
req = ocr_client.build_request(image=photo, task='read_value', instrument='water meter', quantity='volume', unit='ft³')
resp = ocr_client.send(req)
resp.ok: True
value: 17520.11 ft³
